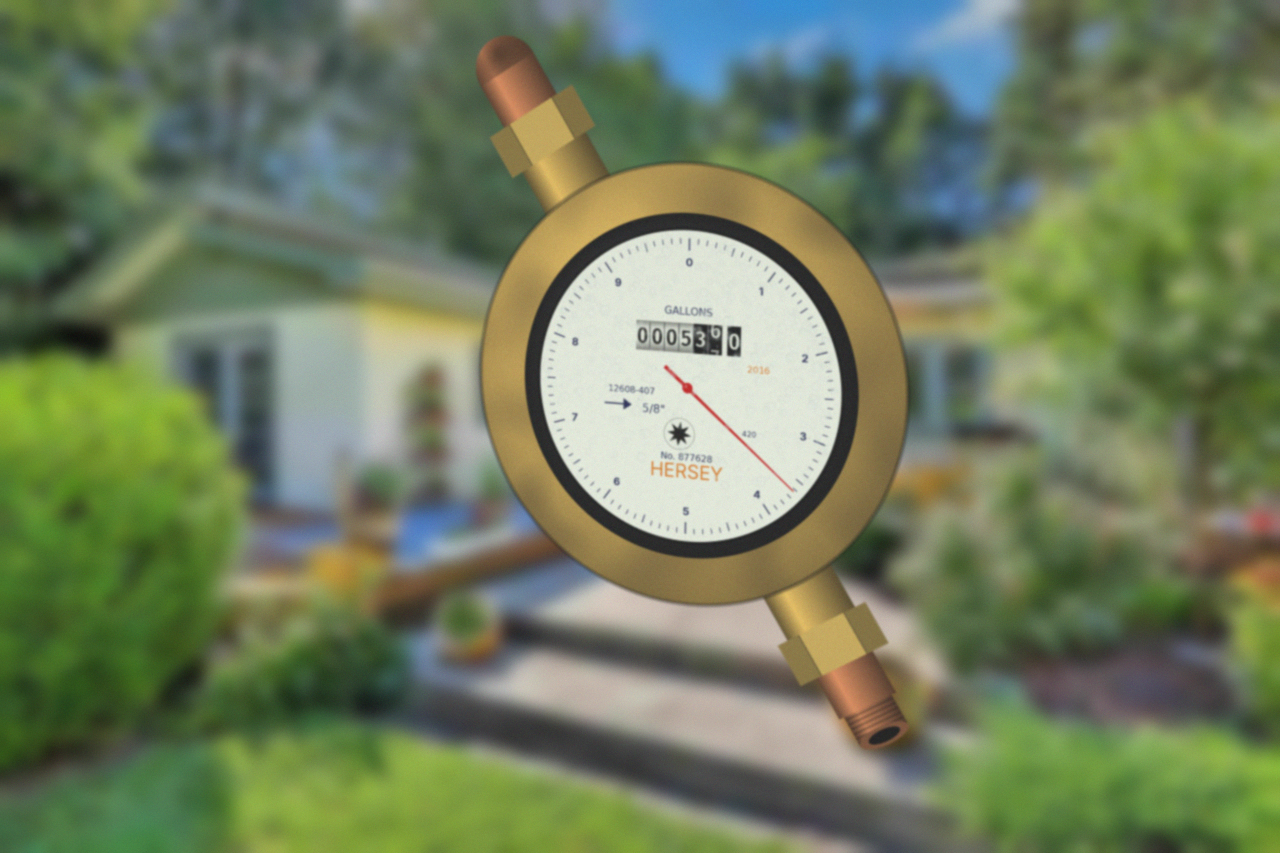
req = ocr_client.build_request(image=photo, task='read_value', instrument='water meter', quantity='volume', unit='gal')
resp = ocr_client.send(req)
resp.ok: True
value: 5363.6 gal
